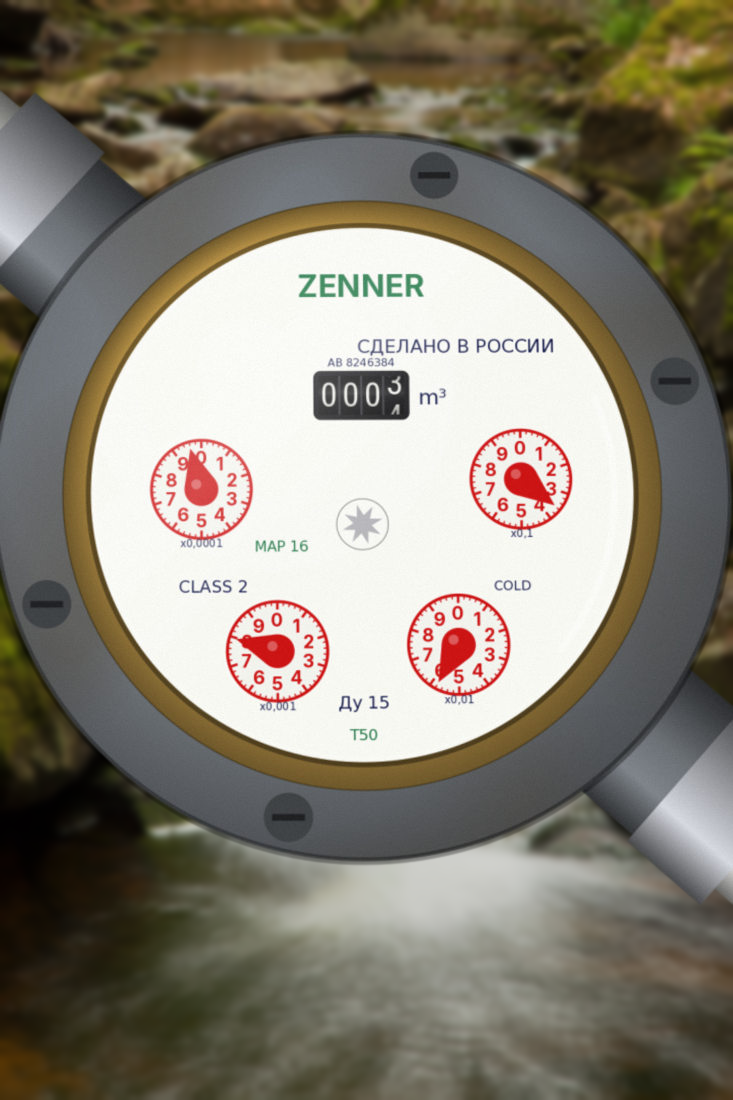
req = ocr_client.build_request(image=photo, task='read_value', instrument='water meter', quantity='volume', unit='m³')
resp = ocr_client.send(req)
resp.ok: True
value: 3.3579 m³
